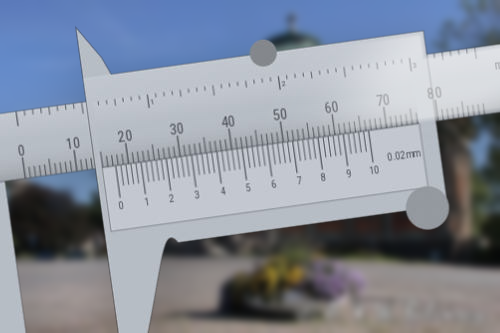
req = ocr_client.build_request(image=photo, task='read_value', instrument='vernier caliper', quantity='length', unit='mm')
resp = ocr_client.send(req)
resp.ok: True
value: 17.5 mm
